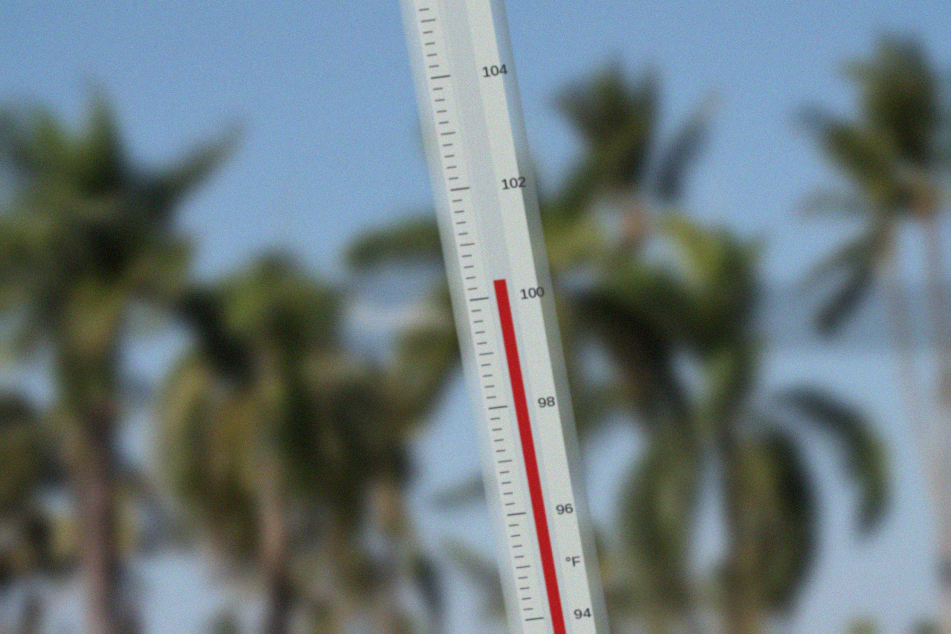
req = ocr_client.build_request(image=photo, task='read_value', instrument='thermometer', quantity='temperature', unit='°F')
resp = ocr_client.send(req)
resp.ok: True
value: 100.3 °F
